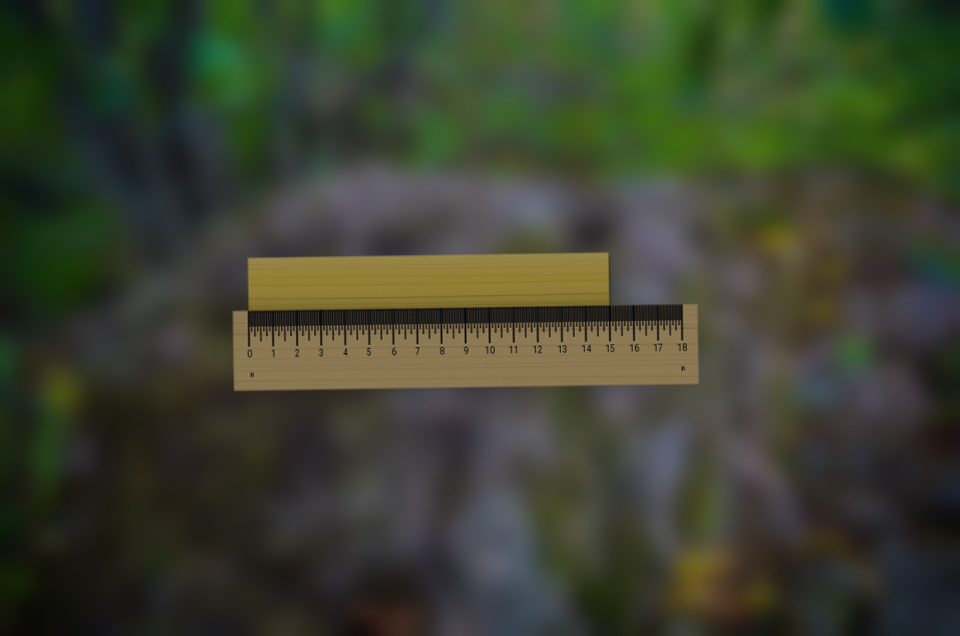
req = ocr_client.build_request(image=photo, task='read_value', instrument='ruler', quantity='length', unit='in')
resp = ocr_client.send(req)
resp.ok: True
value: 15 in
